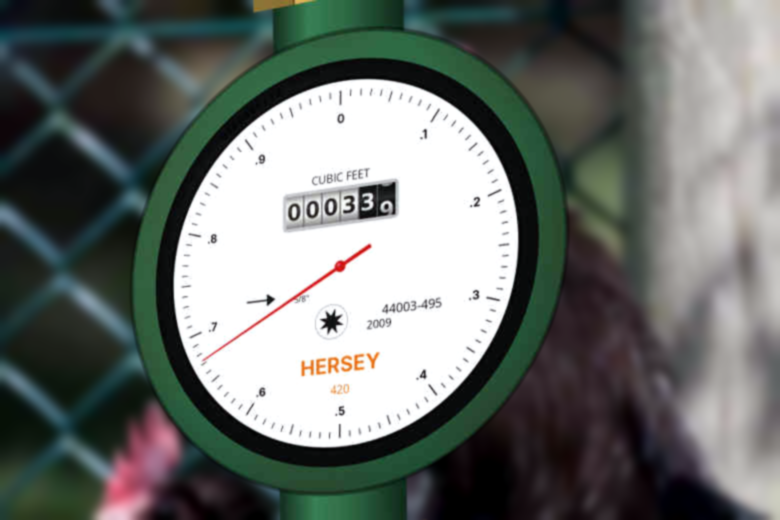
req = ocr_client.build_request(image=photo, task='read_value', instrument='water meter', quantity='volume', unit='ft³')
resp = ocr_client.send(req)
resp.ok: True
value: 338.67 ft³
